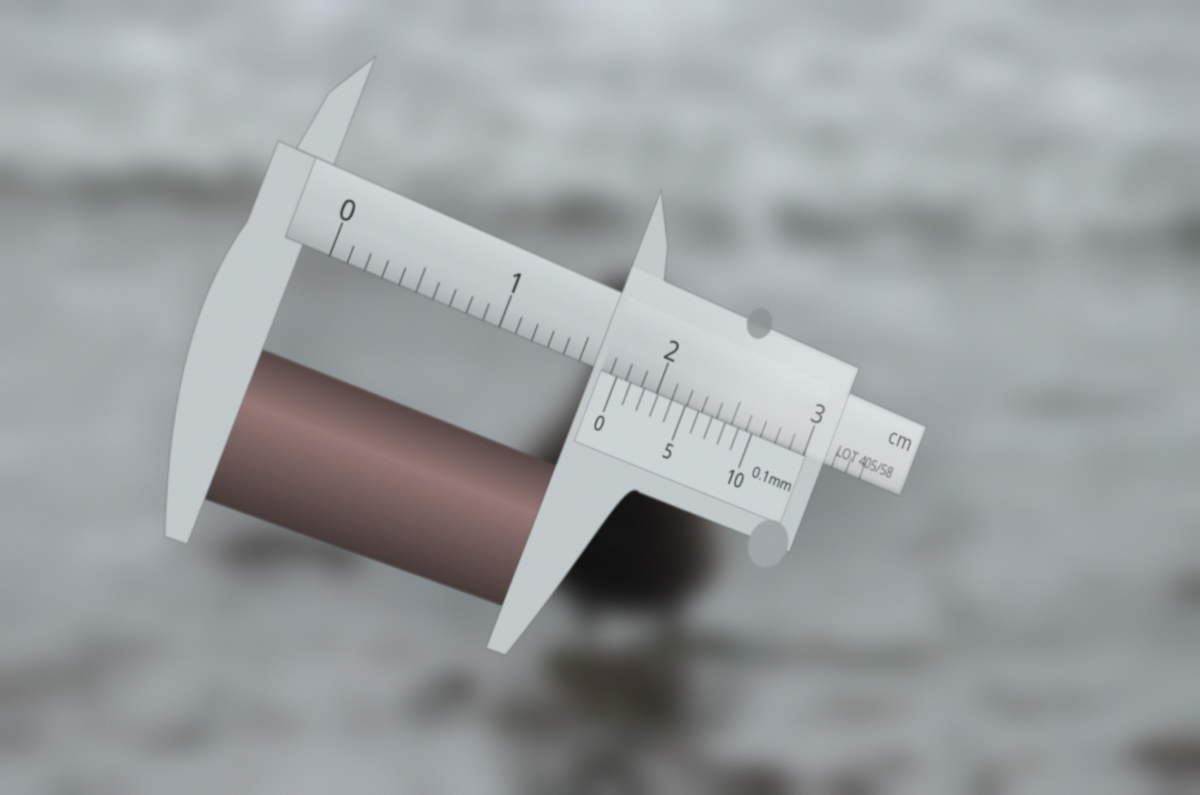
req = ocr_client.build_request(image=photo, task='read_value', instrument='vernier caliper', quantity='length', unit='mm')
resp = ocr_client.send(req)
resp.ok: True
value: 17.4 mm
